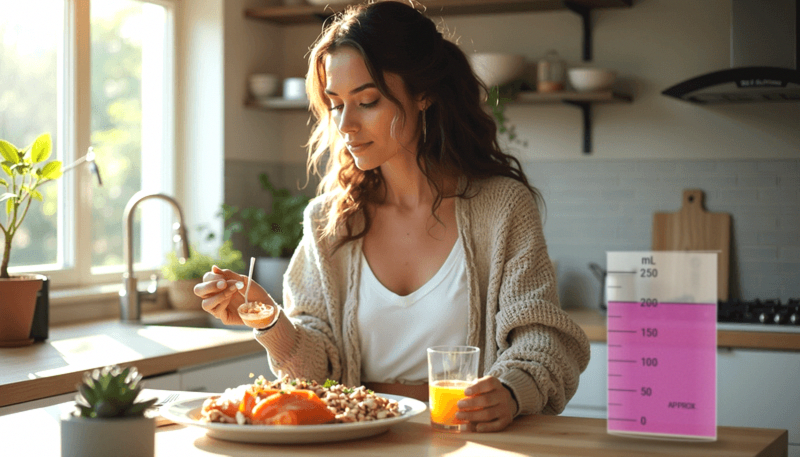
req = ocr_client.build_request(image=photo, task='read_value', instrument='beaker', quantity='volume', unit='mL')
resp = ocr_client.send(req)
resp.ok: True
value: 200 mL
